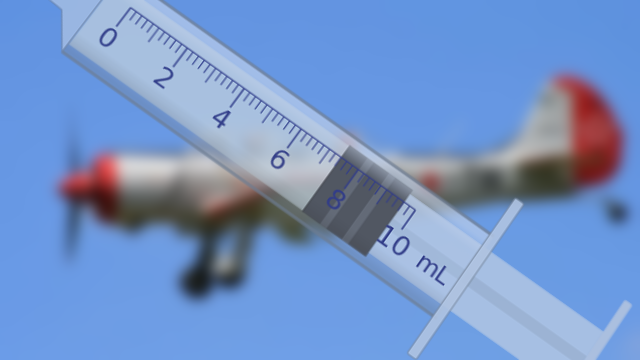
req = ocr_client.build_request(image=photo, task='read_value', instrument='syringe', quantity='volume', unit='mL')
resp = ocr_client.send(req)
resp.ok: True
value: 7.4 mL
